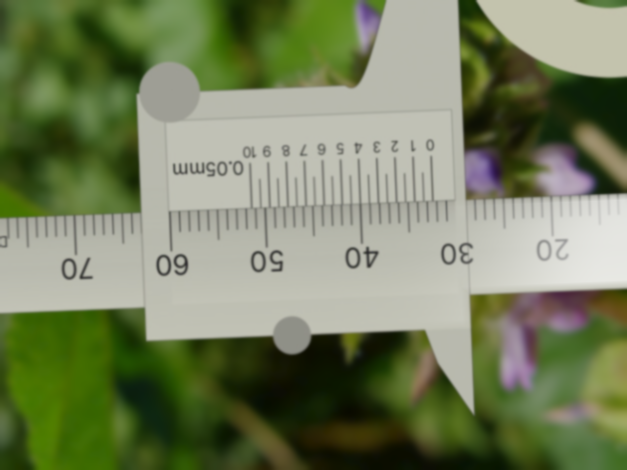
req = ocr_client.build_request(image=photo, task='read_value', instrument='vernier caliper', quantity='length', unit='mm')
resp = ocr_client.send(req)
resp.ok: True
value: 32.4 mm
